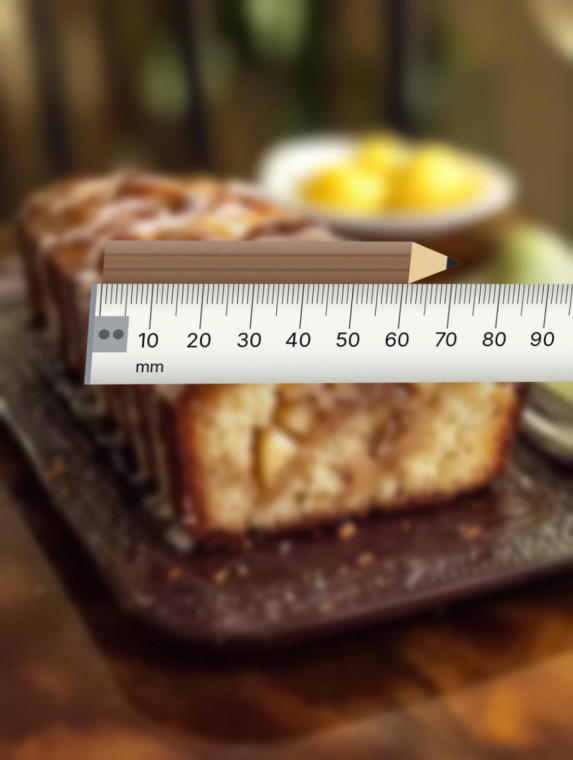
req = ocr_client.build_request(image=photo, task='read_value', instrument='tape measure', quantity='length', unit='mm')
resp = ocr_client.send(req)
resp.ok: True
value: 71 mm
